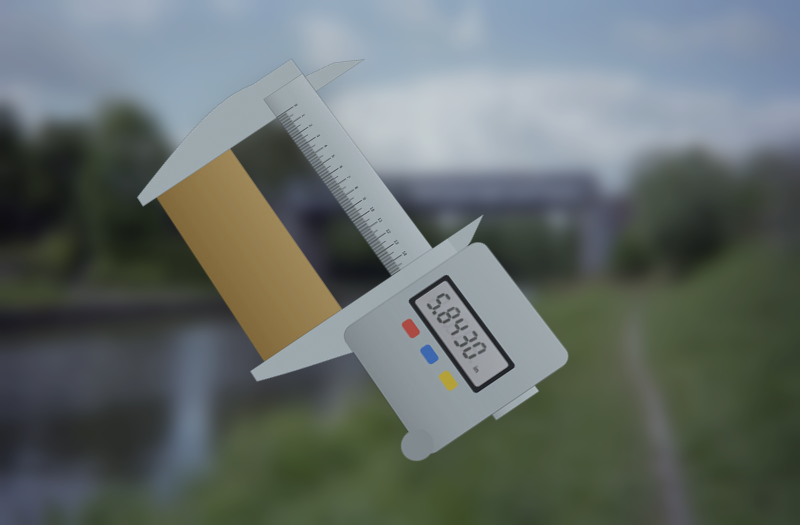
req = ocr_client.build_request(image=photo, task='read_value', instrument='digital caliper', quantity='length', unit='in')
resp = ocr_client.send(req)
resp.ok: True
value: 5.8430 in
